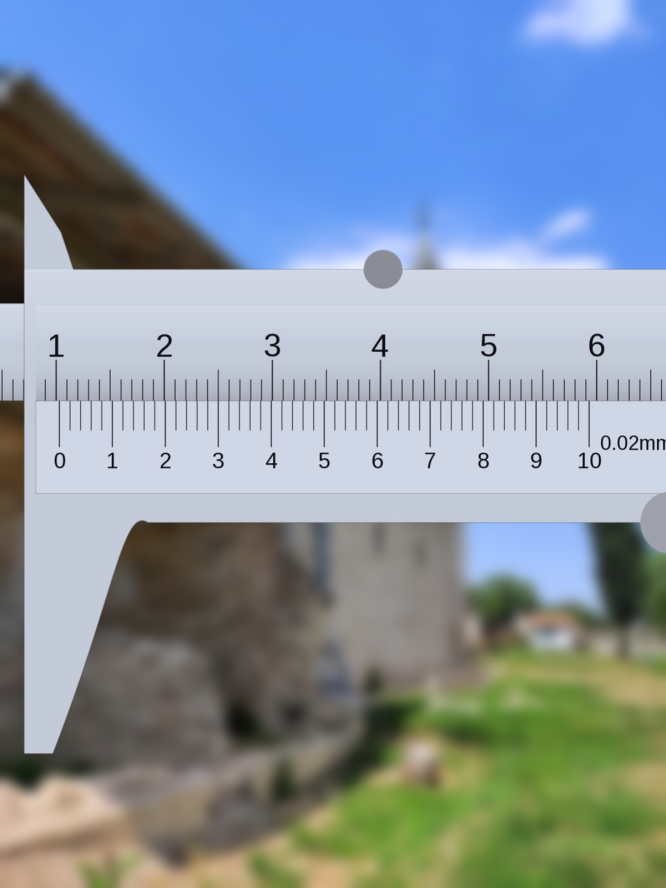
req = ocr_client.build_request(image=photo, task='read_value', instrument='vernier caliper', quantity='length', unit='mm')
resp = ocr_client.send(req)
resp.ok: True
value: 10.3 mm
